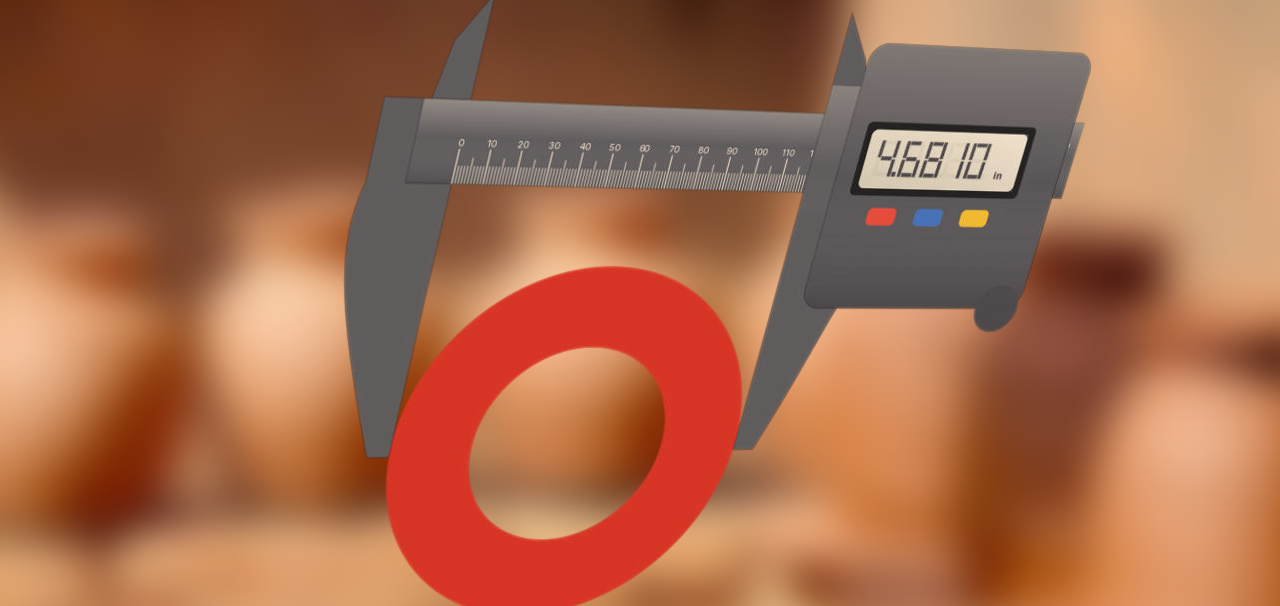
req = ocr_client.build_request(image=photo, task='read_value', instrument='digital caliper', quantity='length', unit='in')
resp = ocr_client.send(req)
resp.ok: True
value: 4.6810 in
